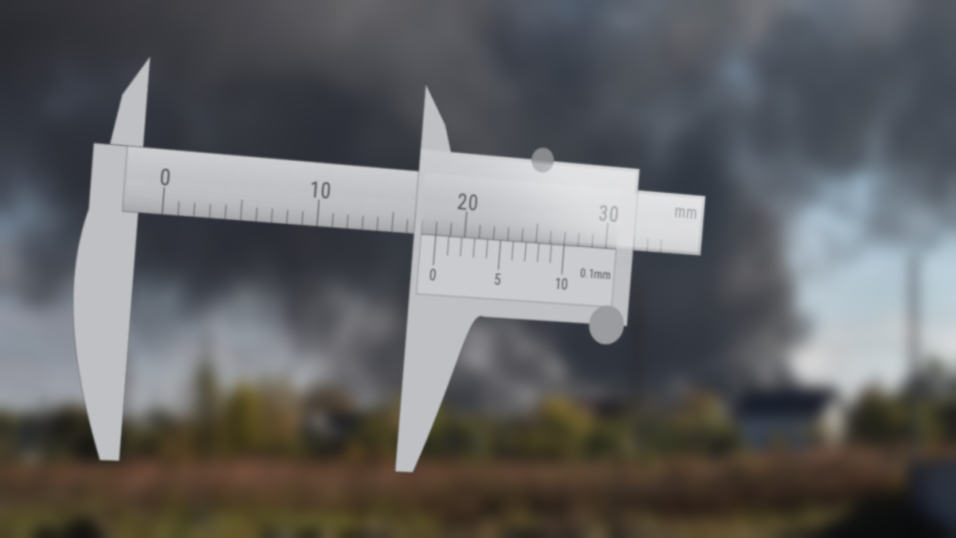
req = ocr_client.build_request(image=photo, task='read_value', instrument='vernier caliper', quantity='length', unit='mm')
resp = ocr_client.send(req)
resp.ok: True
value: 18.0 mm
